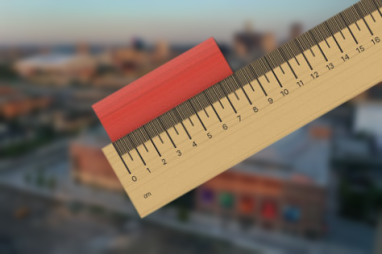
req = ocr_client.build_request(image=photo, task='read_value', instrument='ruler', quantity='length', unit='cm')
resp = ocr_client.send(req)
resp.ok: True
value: 8 cm
